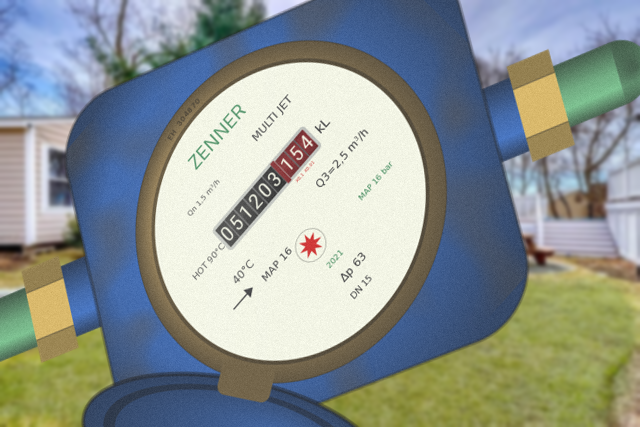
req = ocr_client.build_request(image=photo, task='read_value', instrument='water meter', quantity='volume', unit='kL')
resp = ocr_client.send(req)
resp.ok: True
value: 51203.154 kL
